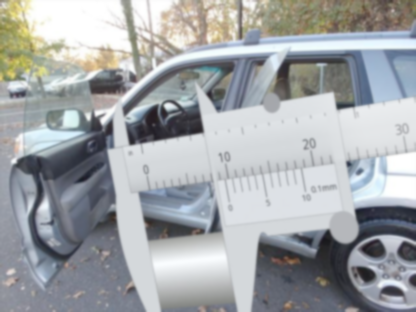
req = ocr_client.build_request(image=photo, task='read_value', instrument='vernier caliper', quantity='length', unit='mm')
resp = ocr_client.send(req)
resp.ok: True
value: 9.6 mm
